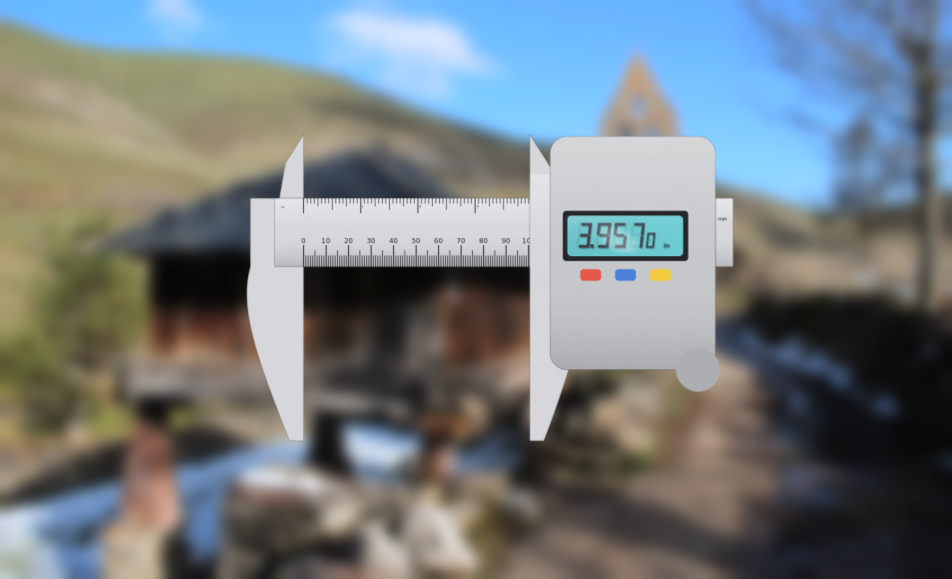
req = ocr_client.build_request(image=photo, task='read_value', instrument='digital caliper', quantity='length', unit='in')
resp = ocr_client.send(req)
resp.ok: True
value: 3.9570 in
